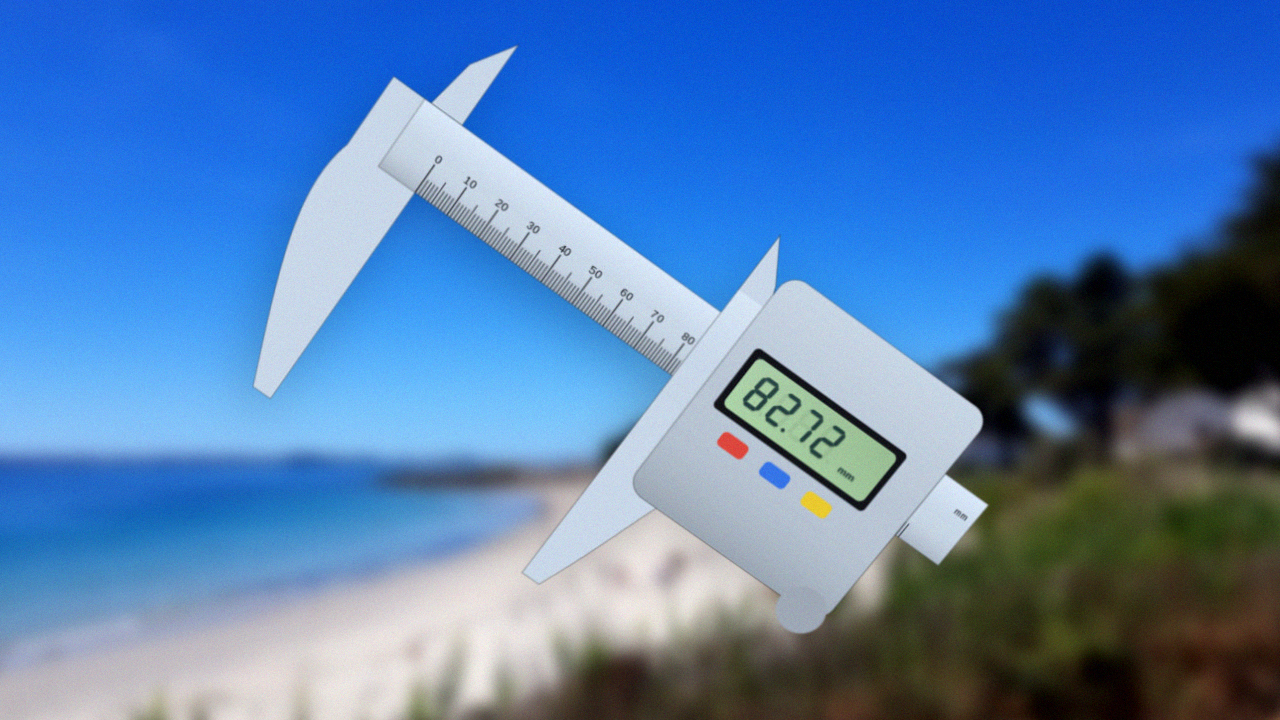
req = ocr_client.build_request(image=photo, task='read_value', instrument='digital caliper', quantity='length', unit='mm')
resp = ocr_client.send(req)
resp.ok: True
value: 82.72 mm
